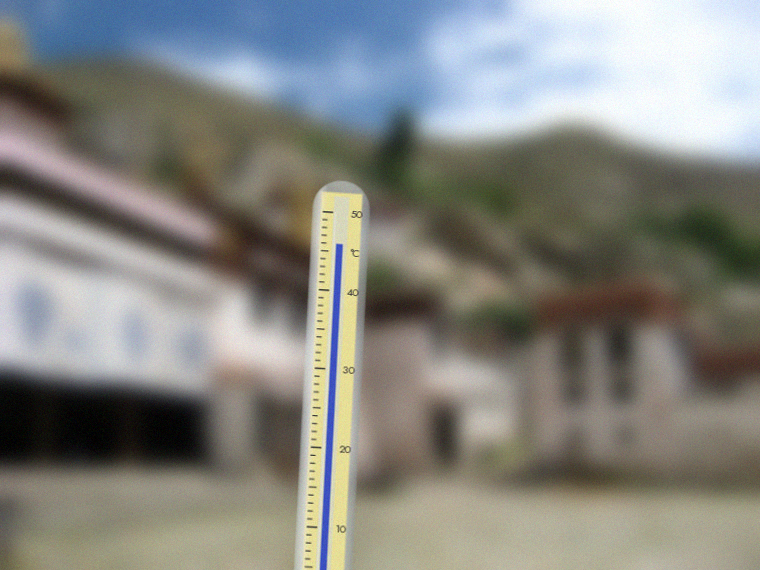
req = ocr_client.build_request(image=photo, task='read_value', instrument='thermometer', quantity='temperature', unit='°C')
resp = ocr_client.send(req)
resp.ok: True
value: 46 °C
